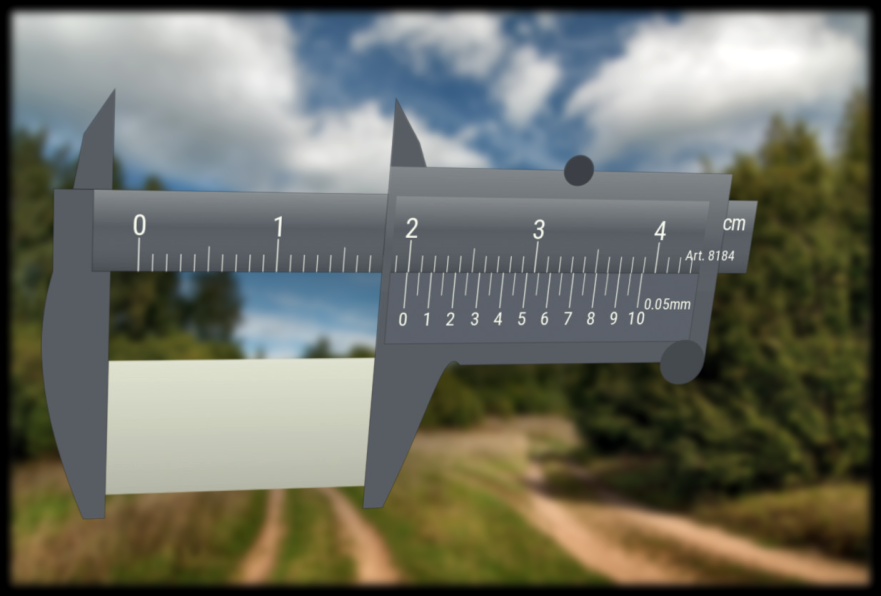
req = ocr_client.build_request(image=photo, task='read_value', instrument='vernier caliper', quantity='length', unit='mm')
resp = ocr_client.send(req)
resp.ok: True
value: 19.9 mm
